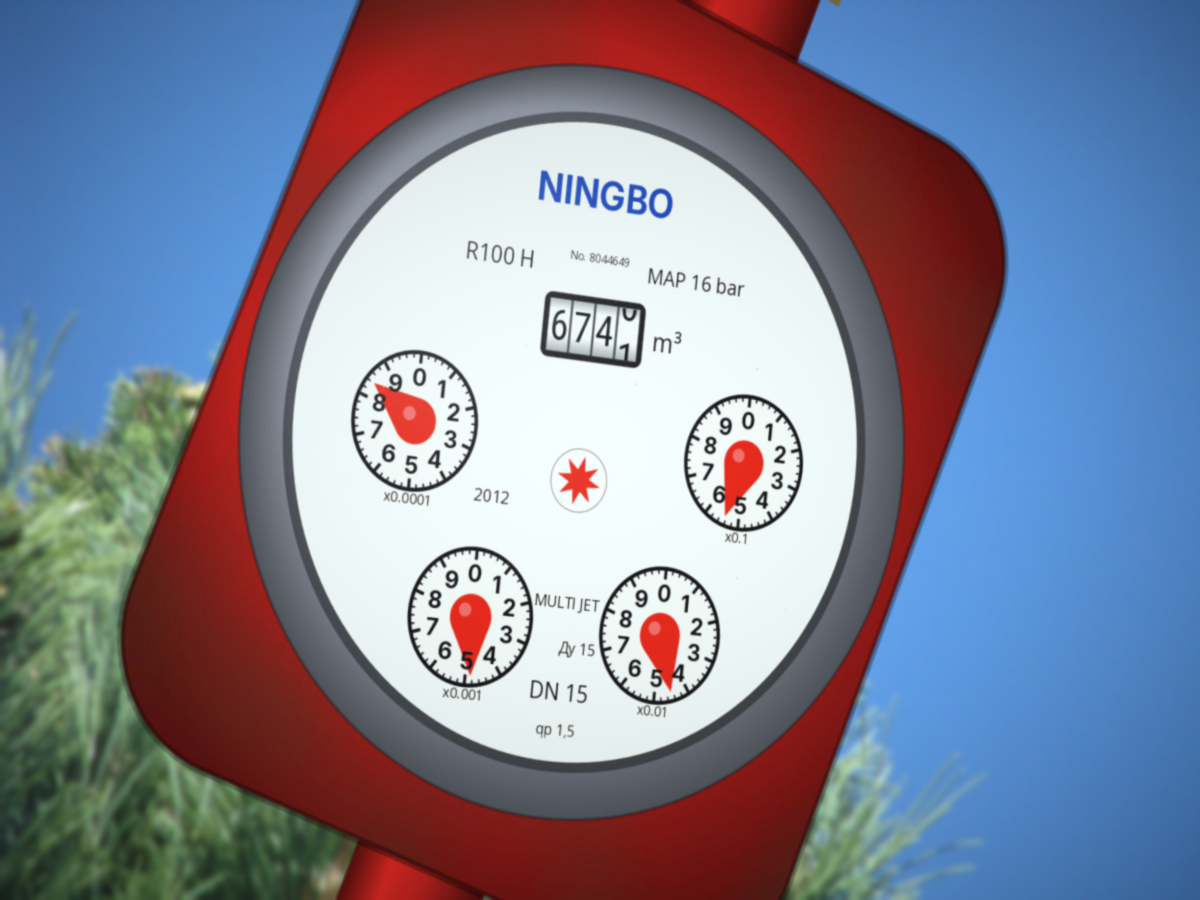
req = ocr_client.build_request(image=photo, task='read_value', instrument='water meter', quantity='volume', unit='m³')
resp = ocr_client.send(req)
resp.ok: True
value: 6740.5448 m³
